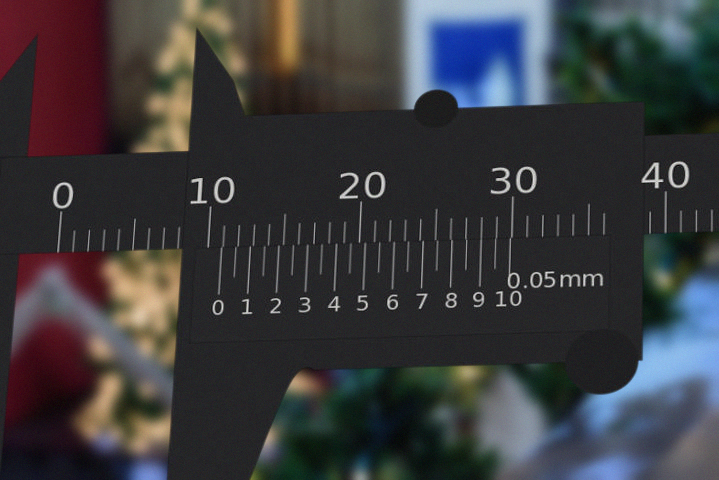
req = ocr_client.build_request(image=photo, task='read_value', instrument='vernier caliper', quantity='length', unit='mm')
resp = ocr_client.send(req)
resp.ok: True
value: 10.9 mm
